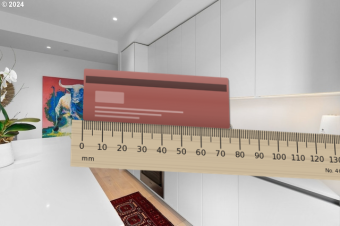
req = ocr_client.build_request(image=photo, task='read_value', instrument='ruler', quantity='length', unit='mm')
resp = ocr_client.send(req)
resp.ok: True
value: 75 mm
